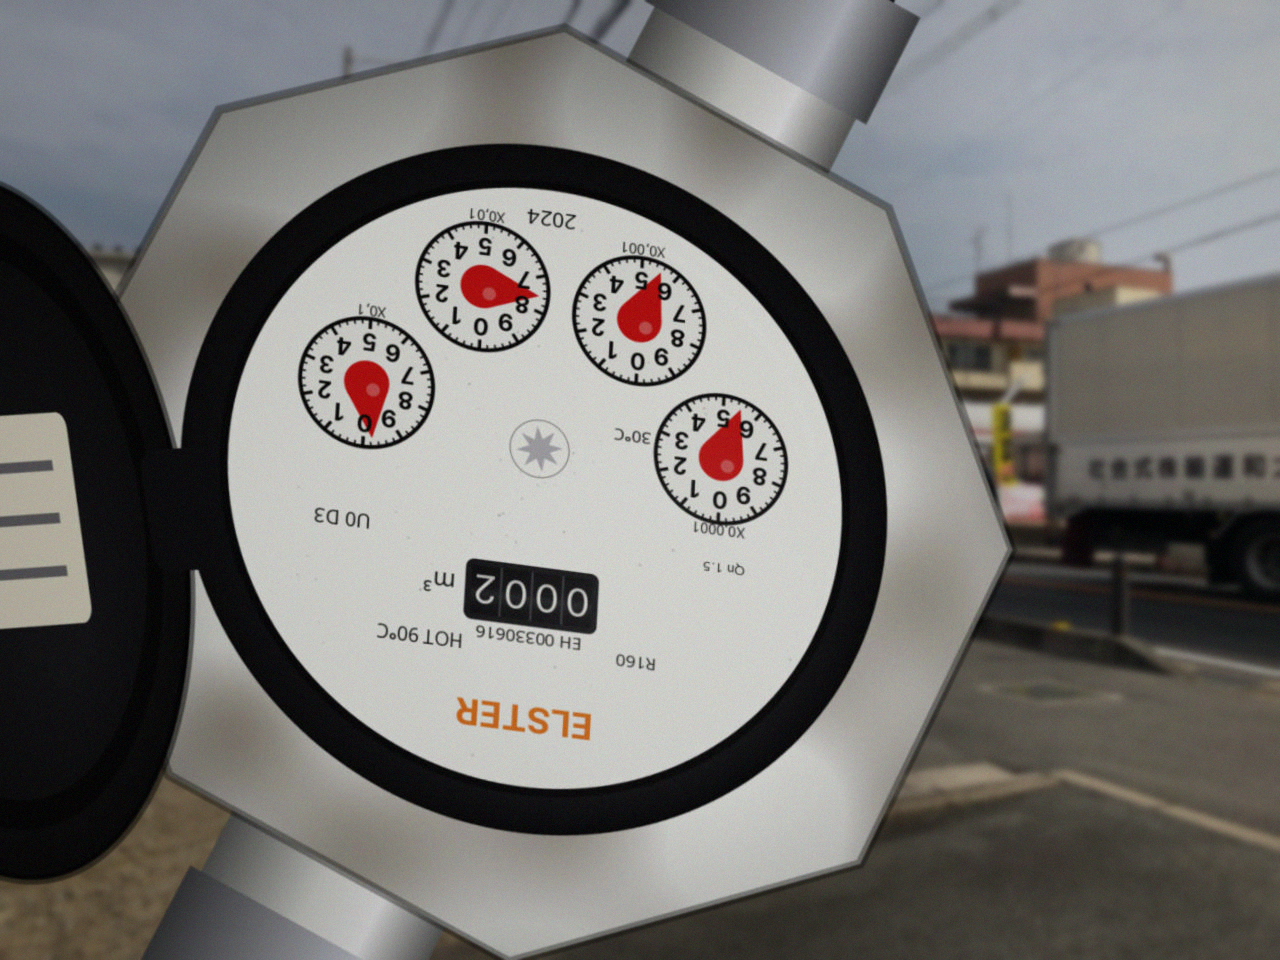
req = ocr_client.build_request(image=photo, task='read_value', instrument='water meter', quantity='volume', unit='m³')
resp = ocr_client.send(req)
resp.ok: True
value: 1.9755 m³
